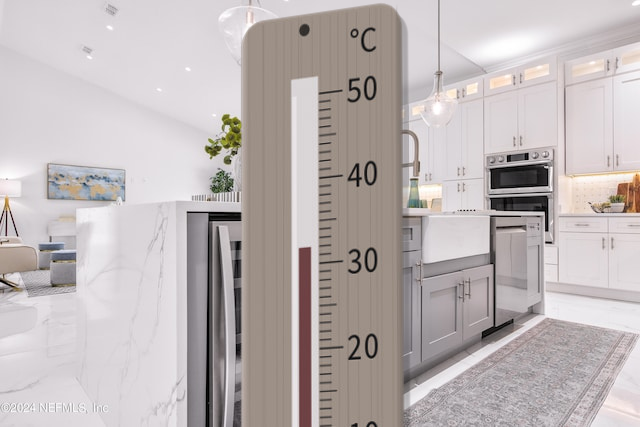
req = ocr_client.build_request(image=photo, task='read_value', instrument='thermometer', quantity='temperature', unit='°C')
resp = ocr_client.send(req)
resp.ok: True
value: 32 °C
